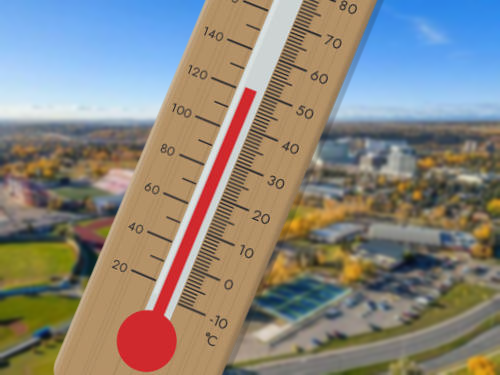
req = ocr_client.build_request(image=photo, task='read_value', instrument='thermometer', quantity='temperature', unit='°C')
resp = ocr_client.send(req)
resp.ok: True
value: 50 °C
